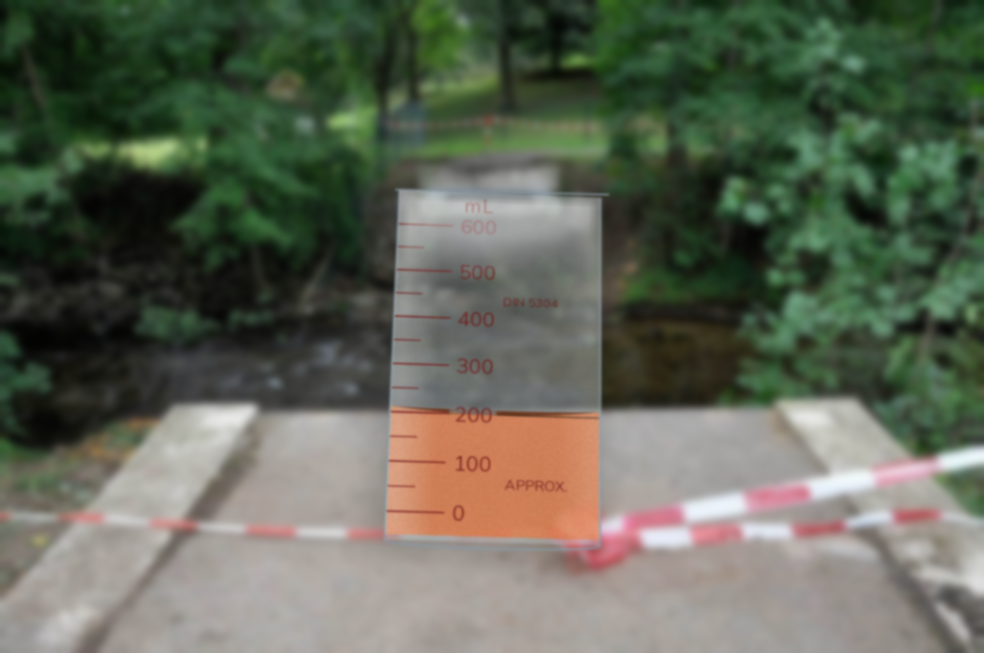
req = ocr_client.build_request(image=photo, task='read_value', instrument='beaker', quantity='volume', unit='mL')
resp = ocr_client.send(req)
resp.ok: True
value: 200 mL
